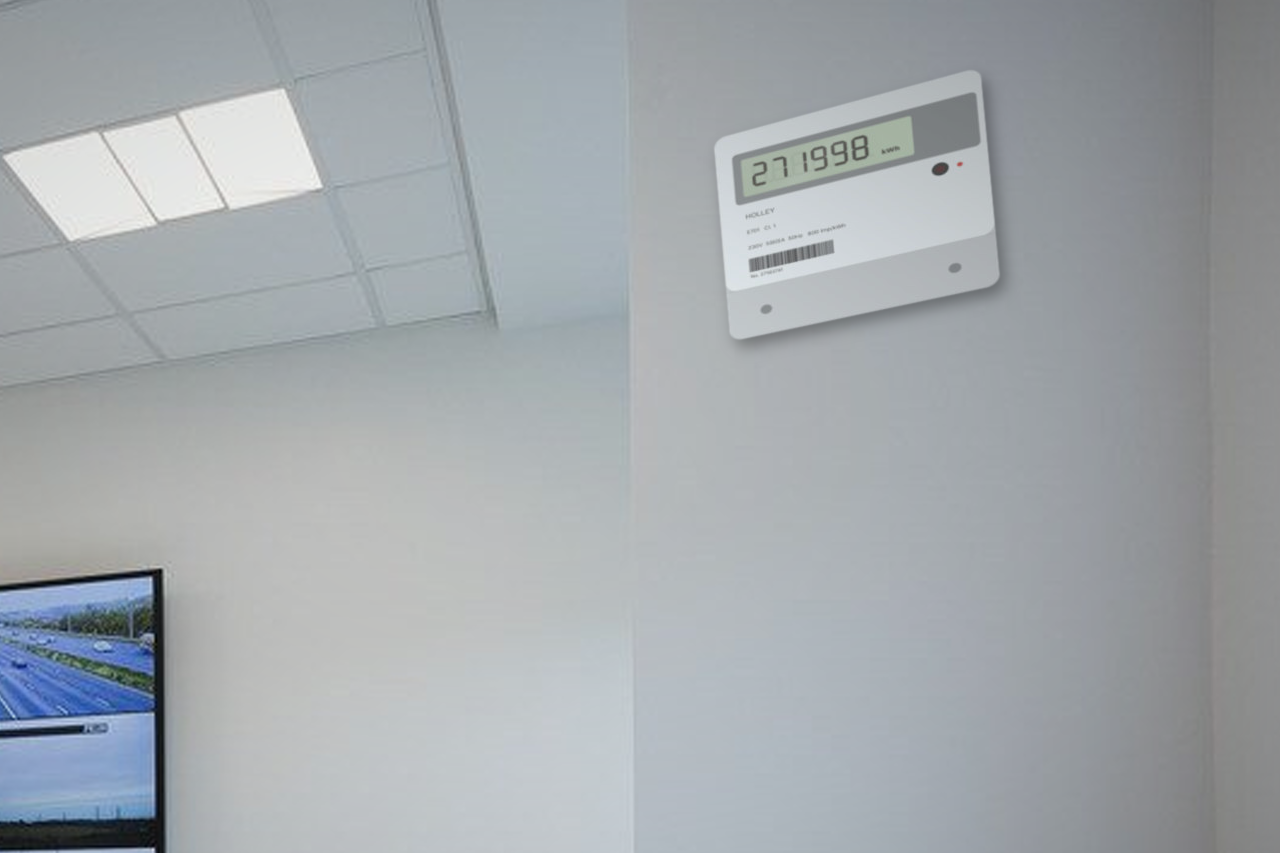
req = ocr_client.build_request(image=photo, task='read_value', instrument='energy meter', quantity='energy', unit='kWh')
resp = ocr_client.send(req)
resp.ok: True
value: 271998 kWh
